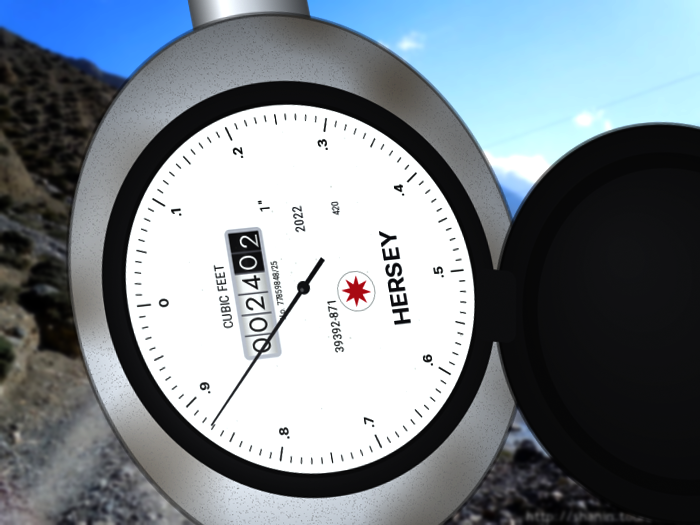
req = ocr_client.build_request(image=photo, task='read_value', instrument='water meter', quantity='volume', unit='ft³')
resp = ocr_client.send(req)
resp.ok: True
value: 2401.87 ft³
